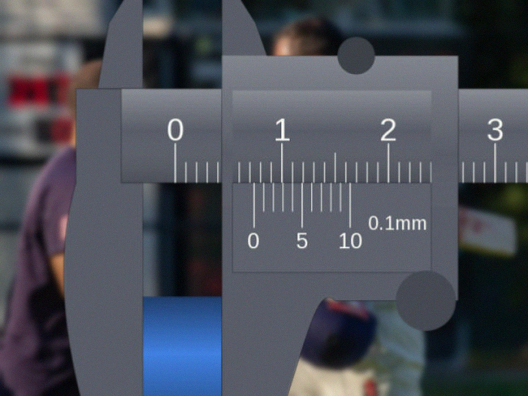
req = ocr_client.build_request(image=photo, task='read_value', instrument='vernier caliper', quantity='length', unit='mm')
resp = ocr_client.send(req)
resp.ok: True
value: 7.4 mm
